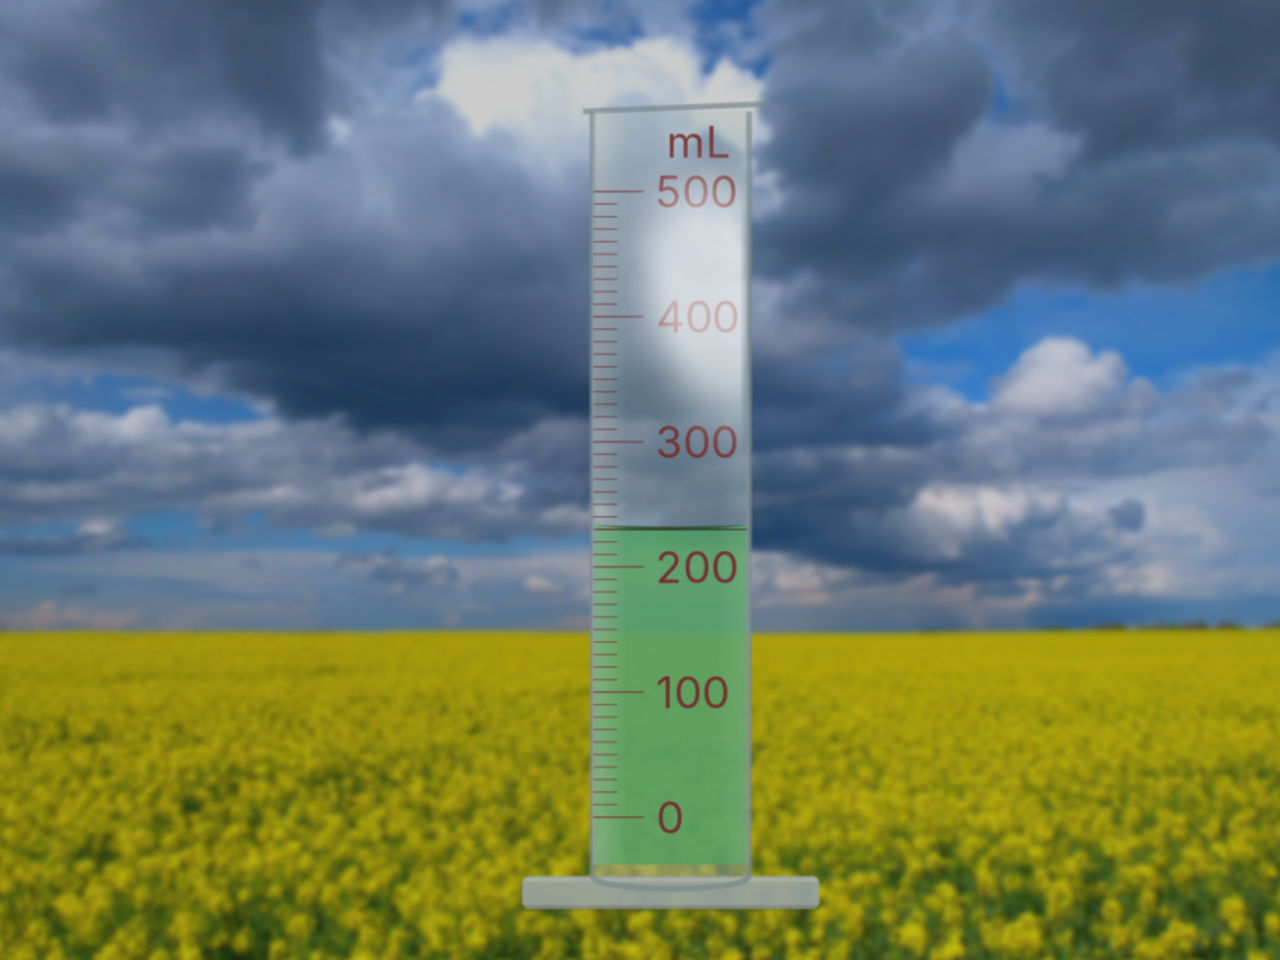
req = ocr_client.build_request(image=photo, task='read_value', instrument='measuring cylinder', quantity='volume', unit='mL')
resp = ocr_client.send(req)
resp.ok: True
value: 230 mL
